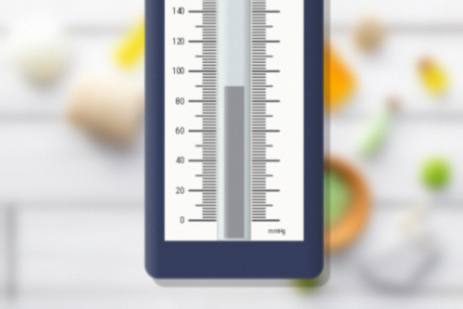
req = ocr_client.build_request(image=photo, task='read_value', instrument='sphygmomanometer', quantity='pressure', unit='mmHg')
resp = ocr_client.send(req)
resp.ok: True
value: 90 mmHg
